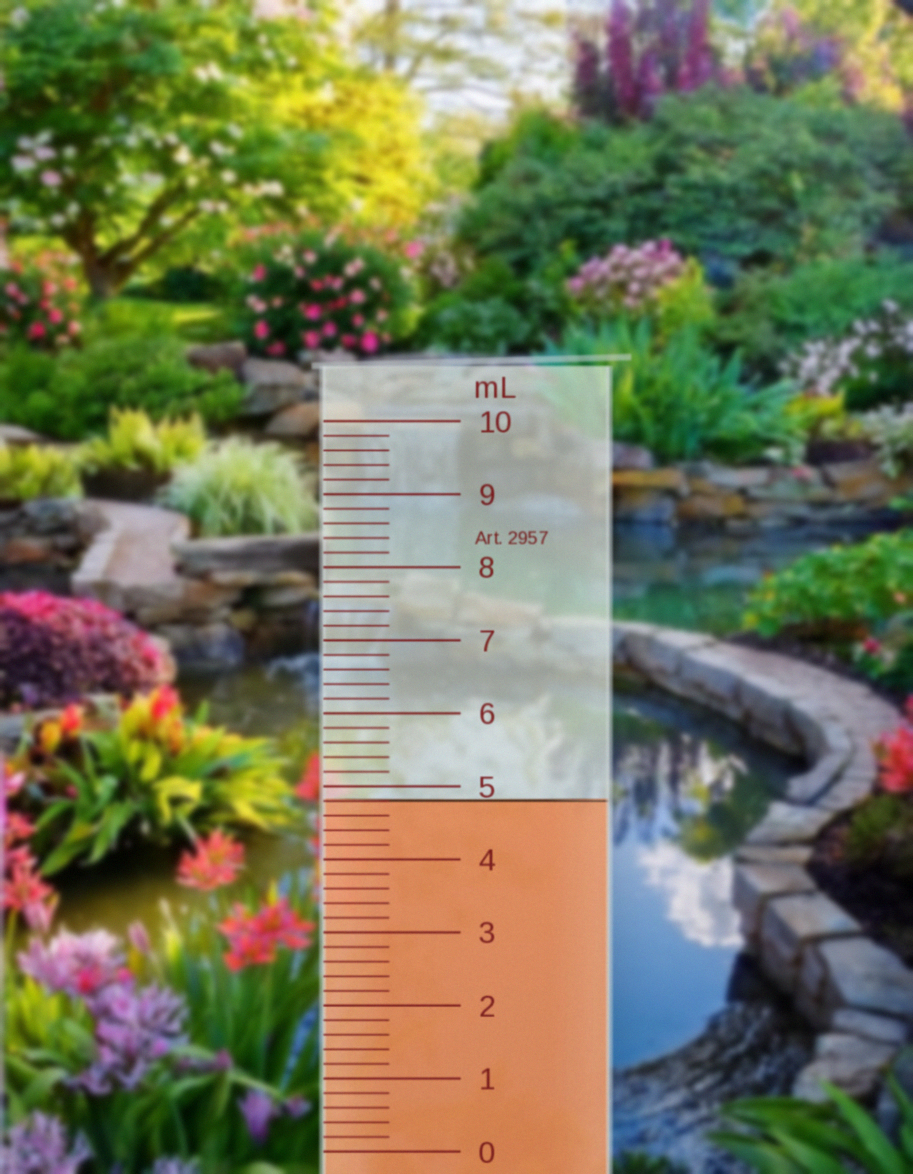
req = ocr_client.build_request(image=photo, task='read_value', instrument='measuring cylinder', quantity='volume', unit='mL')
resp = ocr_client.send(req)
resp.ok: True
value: 4.8 mL
